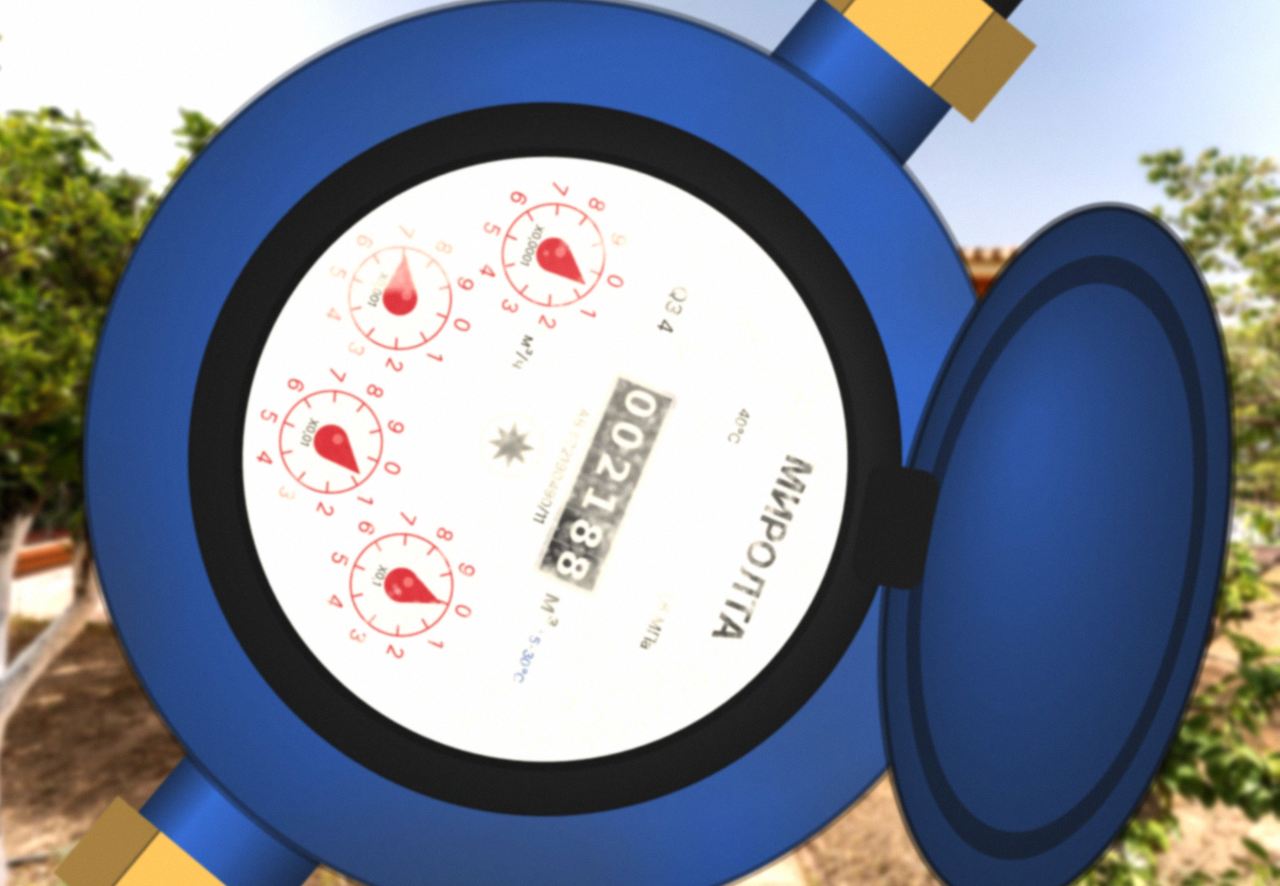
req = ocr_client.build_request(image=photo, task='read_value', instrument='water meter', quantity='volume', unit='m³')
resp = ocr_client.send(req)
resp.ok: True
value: 2188.0070 m³
